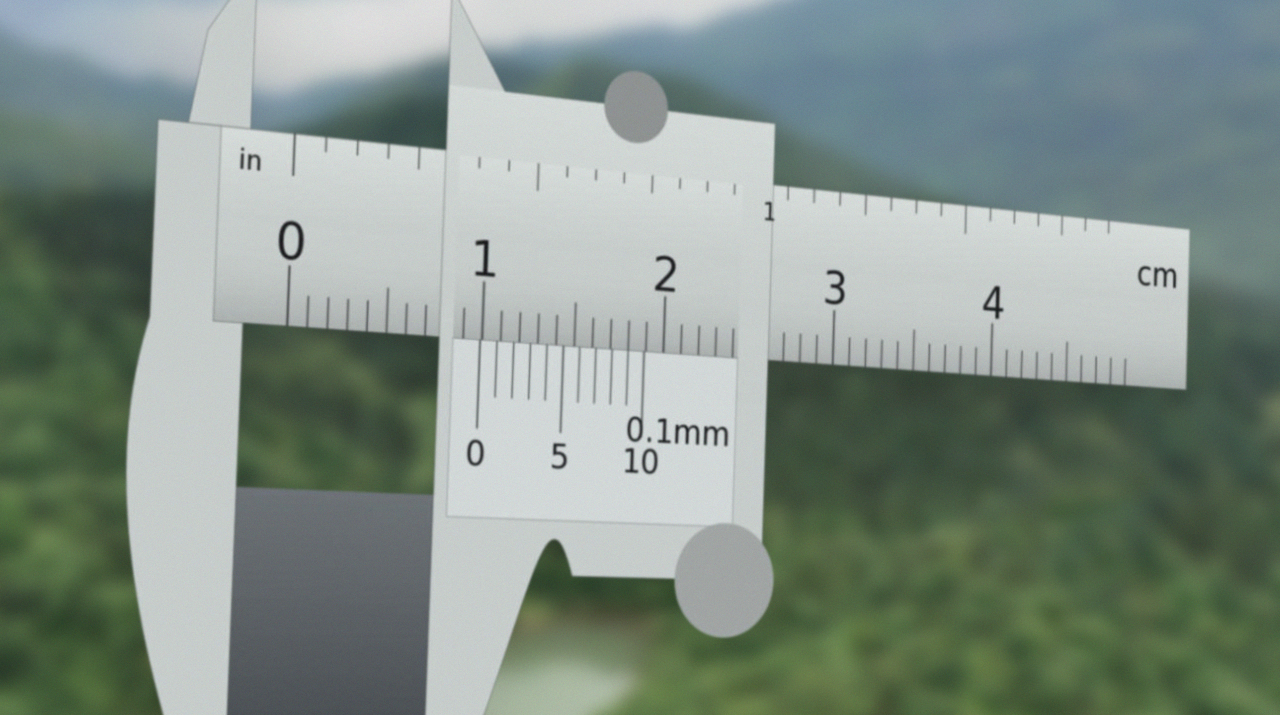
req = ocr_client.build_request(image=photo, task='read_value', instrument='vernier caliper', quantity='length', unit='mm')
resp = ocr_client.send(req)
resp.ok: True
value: 9.9 mm
